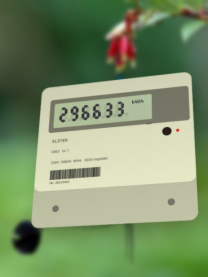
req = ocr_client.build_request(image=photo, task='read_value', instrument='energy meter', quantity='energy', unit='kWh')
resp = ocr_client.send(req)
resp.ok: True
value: 296633 kWh
